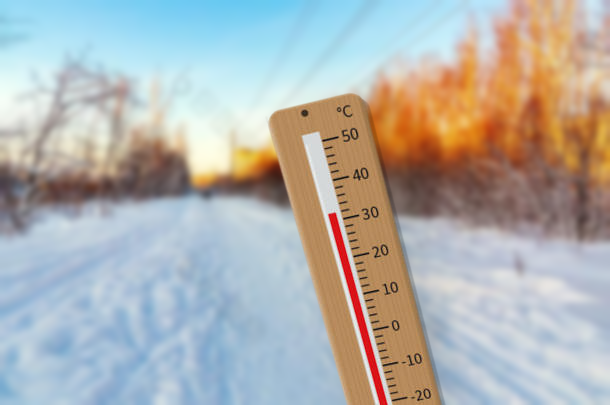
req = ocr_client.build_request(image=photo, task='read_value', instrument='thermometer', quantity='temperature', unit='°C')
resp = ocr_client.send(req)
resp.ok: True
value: 32 °C
